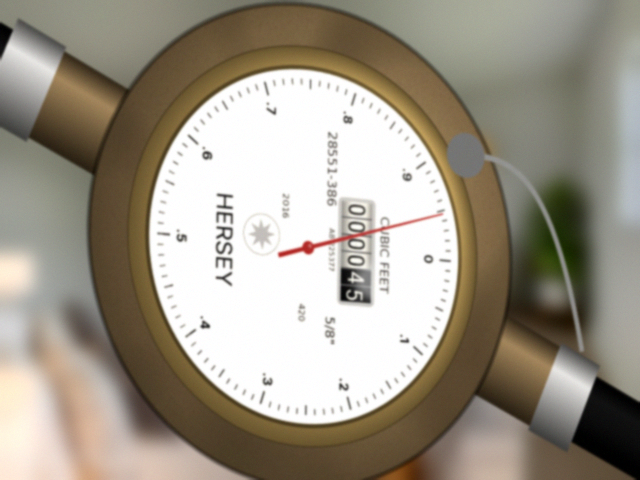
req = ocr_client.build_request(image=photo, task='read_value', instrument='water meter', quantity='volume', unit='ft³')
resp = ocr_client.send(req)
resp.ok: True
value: 44.95 ft³
